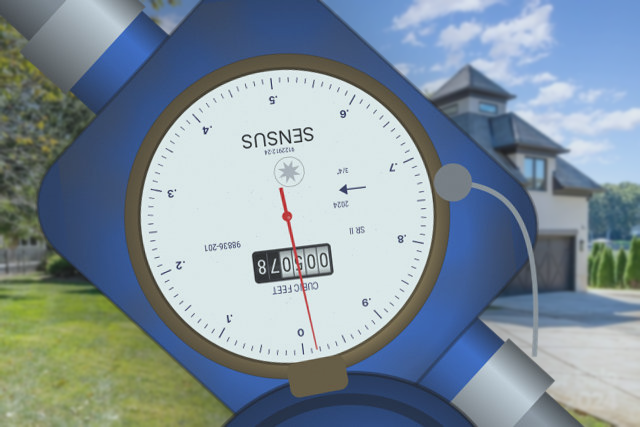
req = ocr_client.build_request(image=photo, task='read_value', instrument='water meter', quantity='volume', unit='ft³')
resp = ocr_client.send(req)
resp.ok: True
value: 5077.98 ft³
